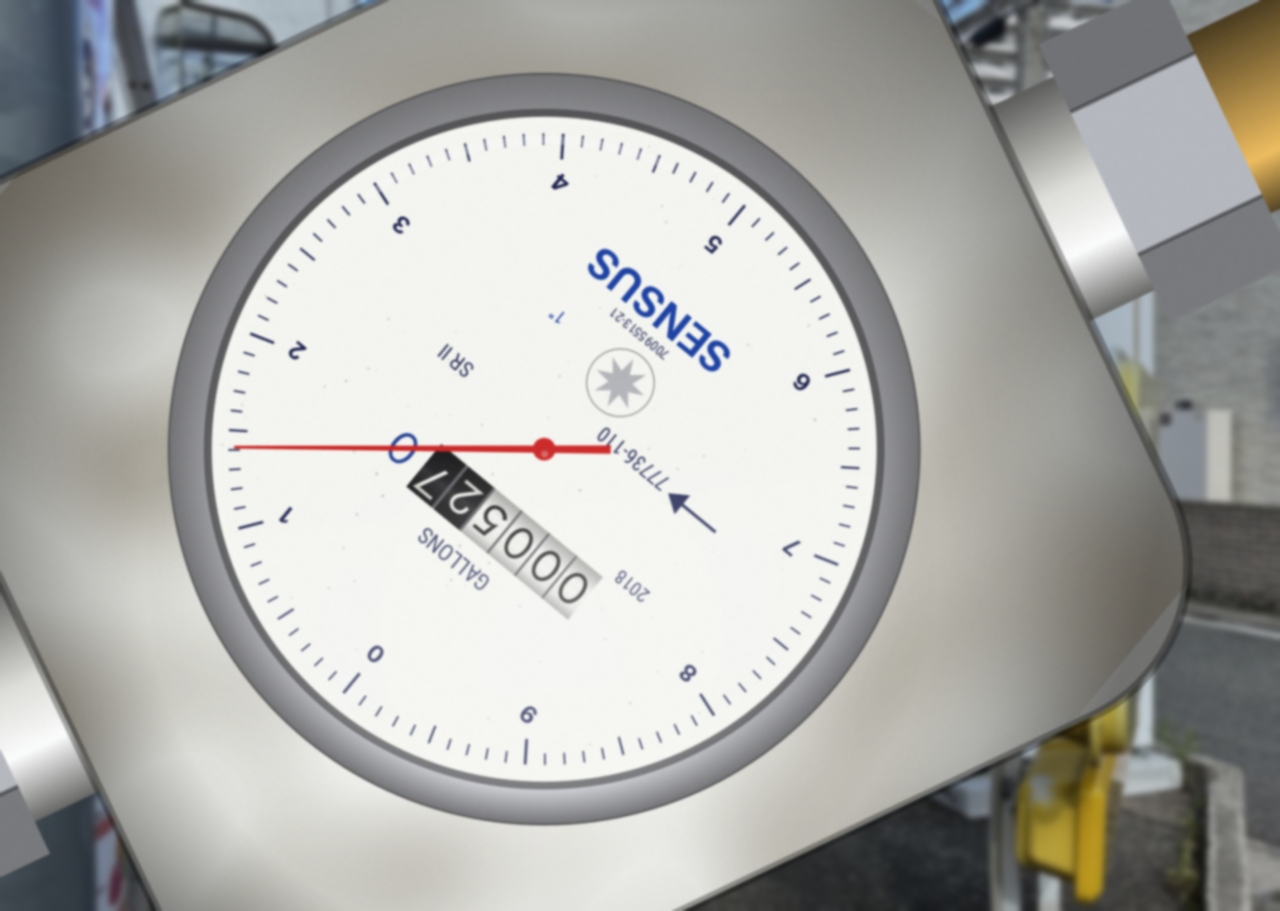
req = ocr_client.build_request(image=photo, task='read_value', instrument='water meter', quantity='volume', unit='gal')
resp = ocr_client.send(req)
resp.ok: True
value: 5271.4 gal
